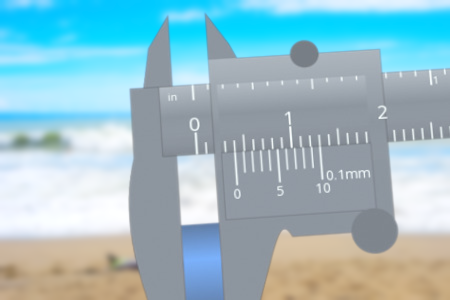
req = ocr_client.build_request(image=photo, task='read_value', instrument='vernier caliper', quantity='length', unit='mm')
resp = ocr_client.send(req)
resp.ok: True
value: 4.0 mm
